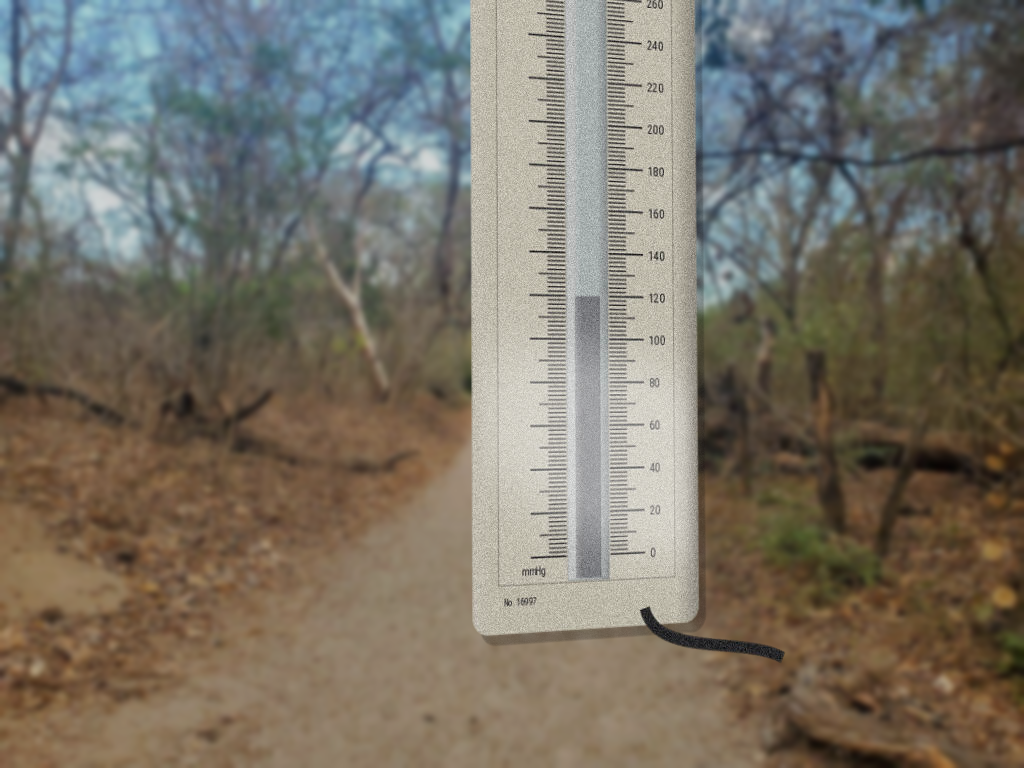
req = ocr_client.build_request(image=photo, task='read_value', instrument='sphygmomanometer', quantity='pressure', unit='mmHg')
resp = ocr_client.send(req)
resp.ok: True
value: 120 mmHg
